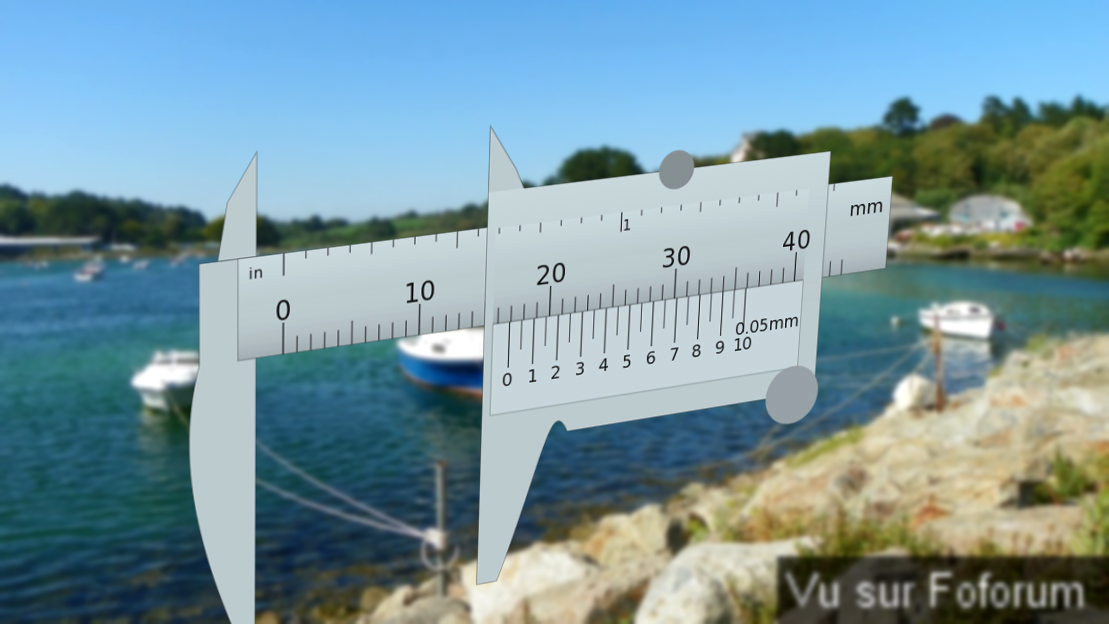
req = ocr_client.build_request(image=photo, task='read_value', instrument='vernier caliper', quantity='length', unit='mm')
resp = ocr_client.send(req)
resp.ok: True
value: 16.9 mm
